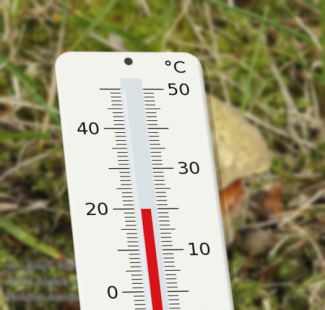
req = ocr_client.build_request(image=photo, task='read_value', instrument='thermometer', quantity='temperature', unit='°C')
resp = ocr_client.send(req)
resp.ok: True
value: 20 °C
